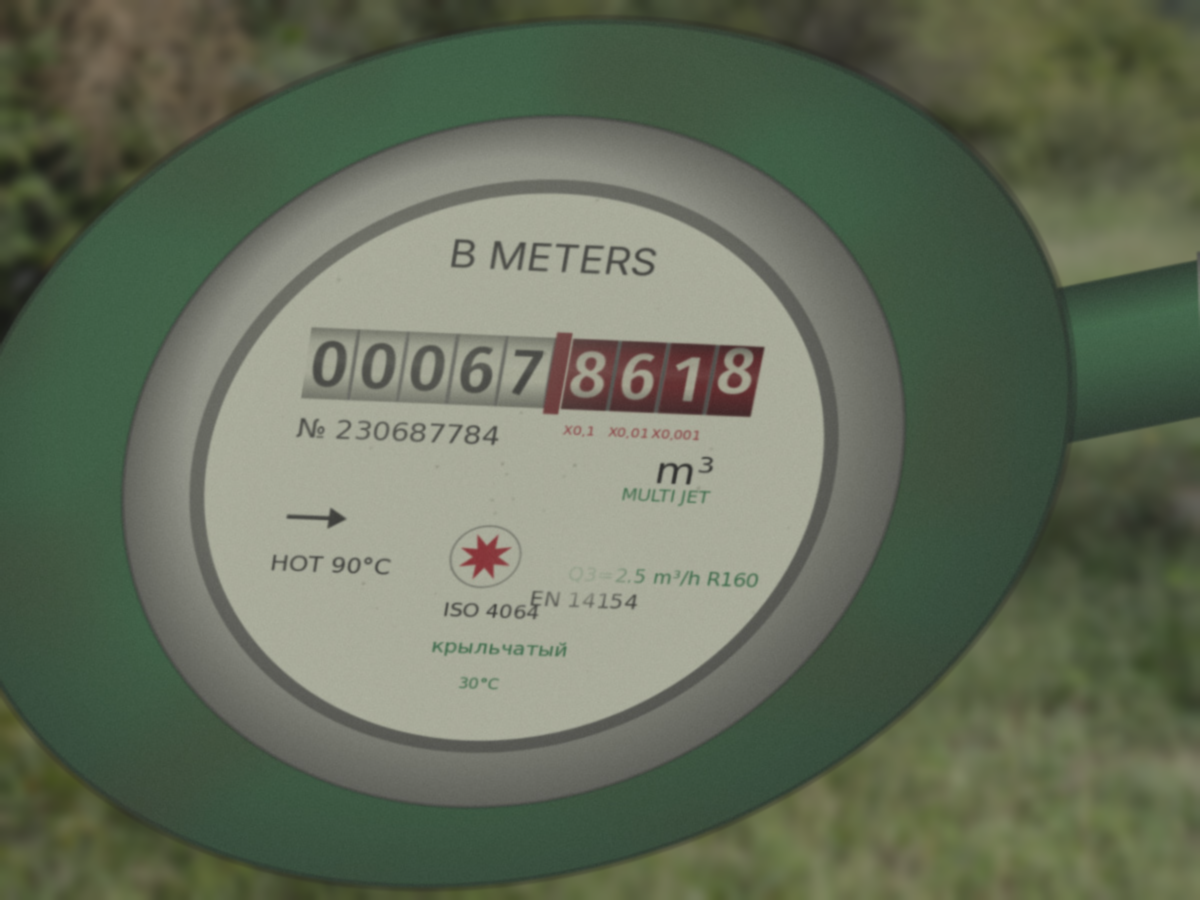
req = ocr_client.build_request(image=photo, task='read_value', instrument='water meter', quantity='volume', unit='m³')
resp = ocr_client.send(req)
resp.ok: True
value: 67.8618 m³
